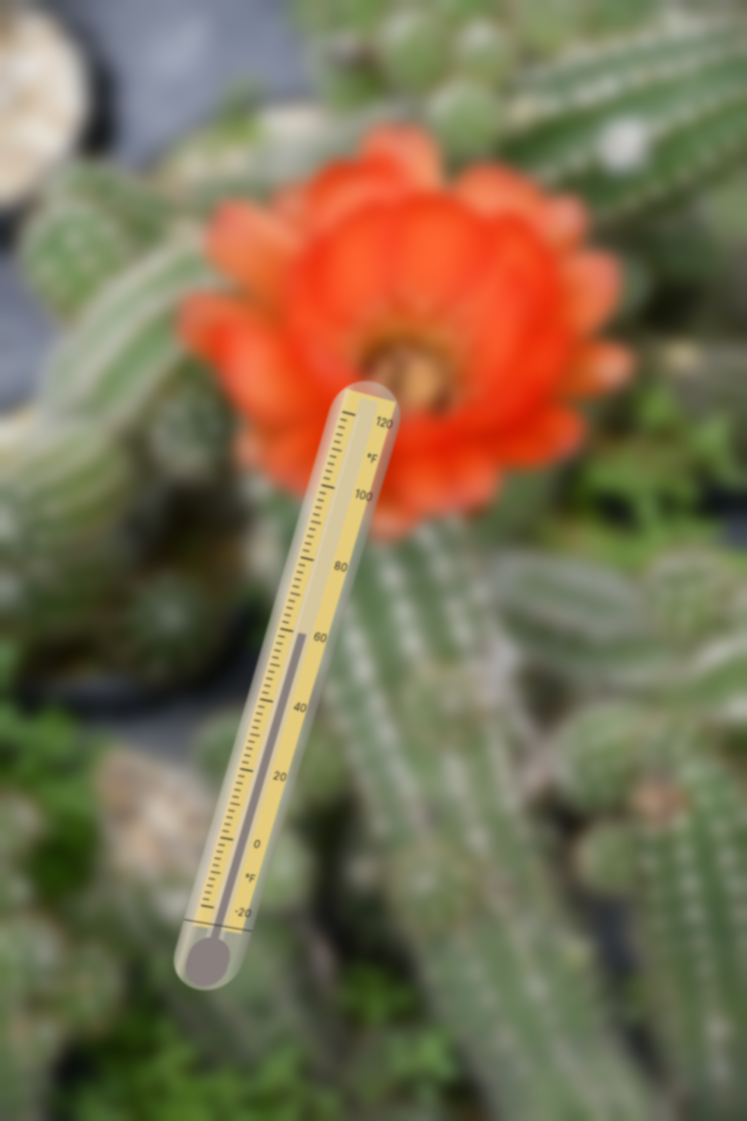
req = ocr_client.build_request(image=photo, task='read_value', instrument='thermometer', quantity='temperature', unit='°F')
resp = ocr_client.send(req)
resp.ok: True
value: 60 °F
